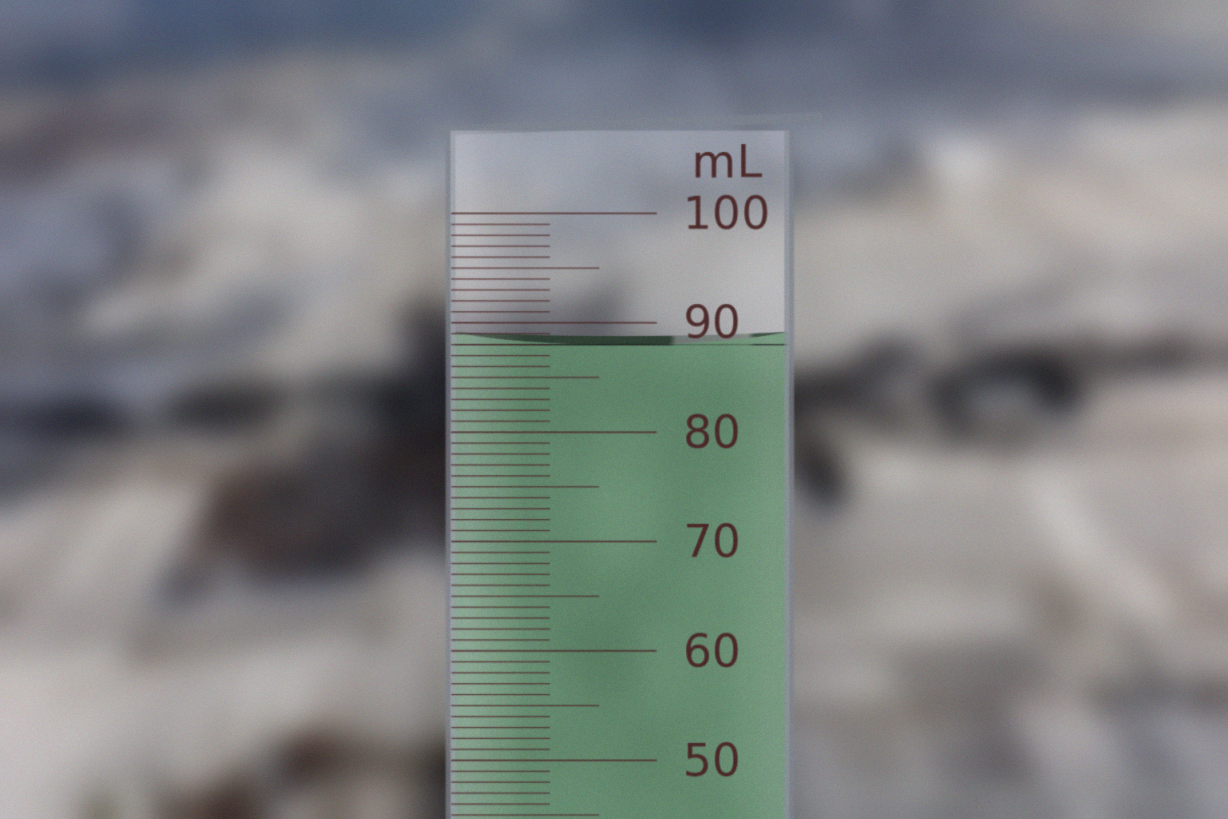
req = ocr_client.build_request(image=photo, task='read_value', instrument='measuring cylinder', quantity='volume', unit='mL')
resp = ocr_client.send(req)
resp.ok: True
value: 88 mL
